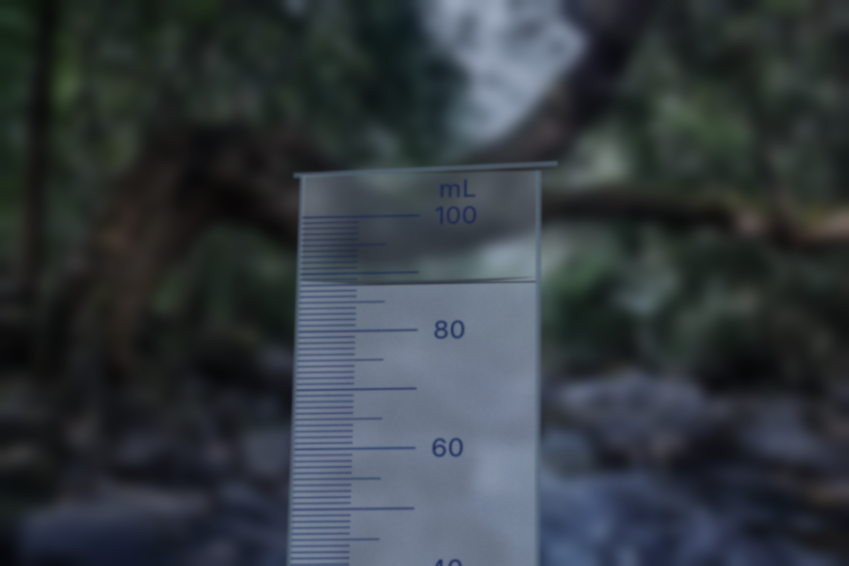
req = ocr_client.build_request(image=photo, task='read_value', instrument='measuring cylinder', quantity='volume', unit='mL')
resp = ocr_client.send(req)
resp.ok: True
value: 88 mL
